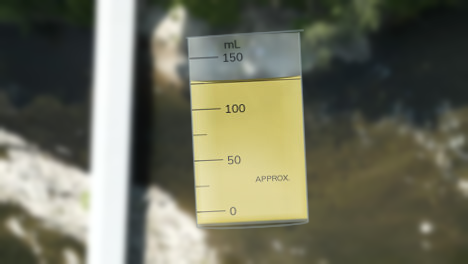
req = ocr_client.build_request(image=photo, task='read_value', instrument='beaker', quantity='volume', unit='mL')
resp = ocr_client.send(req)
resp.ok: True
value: 125 mL
